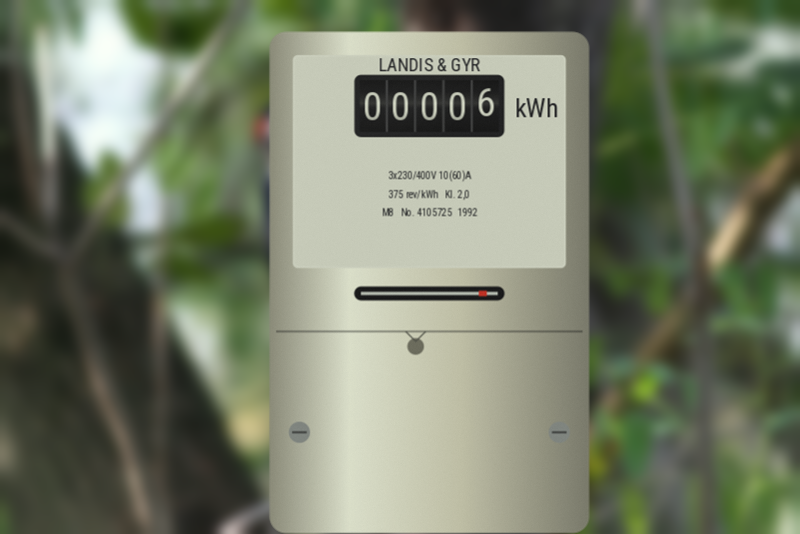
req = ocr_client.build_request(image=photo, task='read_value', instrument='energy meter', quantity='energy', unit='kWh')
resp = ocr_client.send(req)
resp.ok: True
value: 6 kWh
